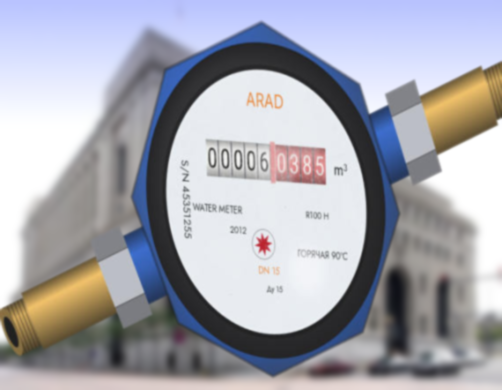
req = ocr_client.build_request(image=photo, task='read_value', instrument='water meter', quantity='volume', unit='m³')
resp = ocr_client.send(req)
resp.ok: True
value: 6.0385 m³
